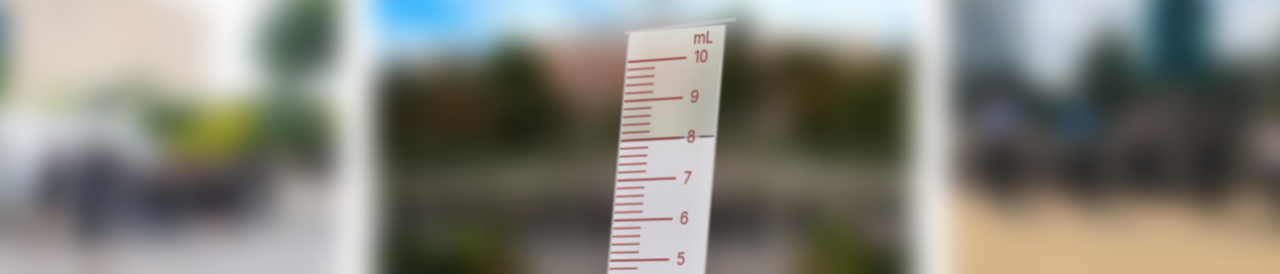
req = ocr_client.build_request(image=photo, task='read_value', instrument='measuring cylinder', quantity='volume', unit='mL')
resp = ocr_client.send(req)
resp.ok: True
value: 8 mL
